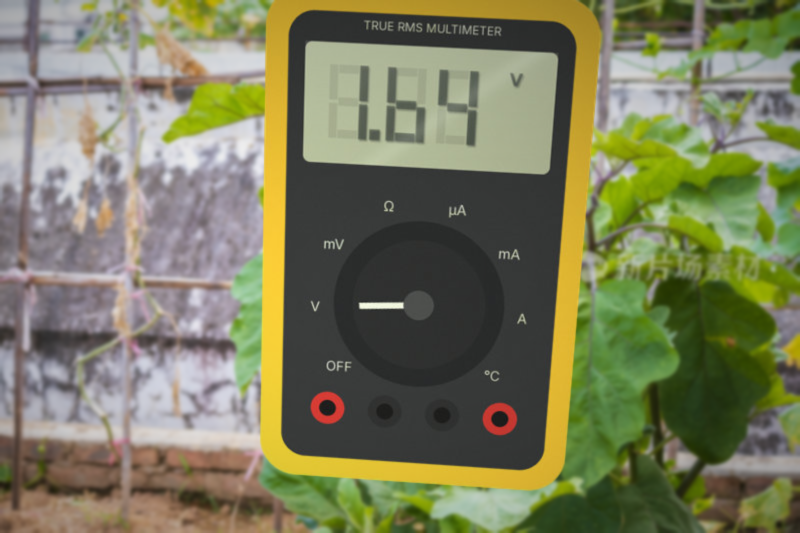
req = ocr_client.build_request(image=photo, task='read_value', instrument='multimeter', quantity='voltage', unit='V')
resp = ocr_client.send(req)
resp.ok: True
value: 1.64 V
